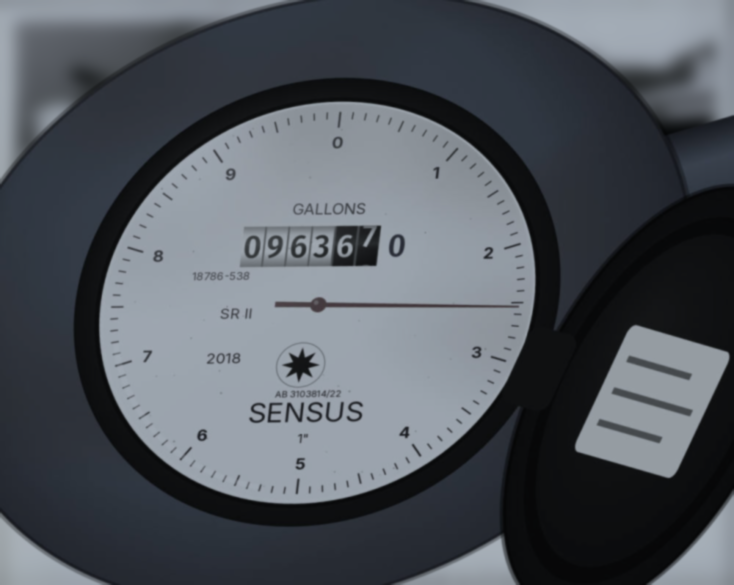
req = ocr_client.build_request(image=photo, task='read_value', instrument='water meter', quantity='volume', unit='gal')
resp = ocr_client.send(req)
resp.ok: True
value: 963672.5 gal
